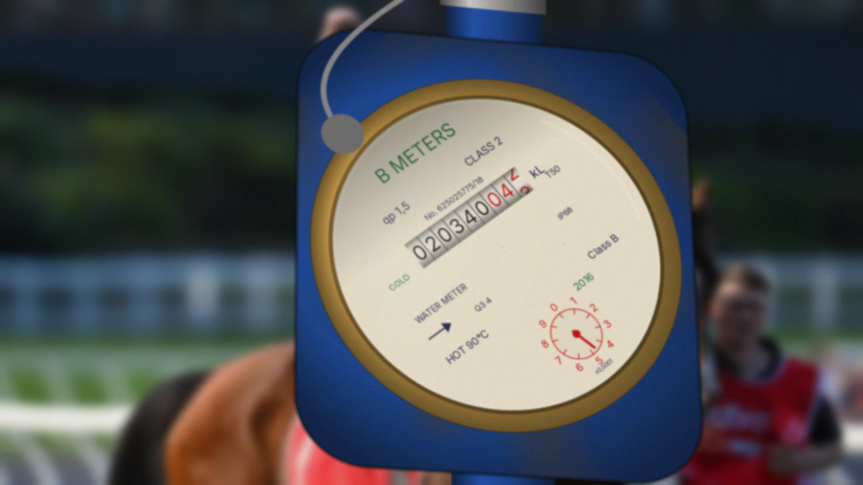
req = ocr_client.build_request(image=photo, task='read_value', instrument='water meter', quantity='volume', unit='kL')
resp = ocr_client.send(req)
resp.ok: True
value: 20340.0424 kL
